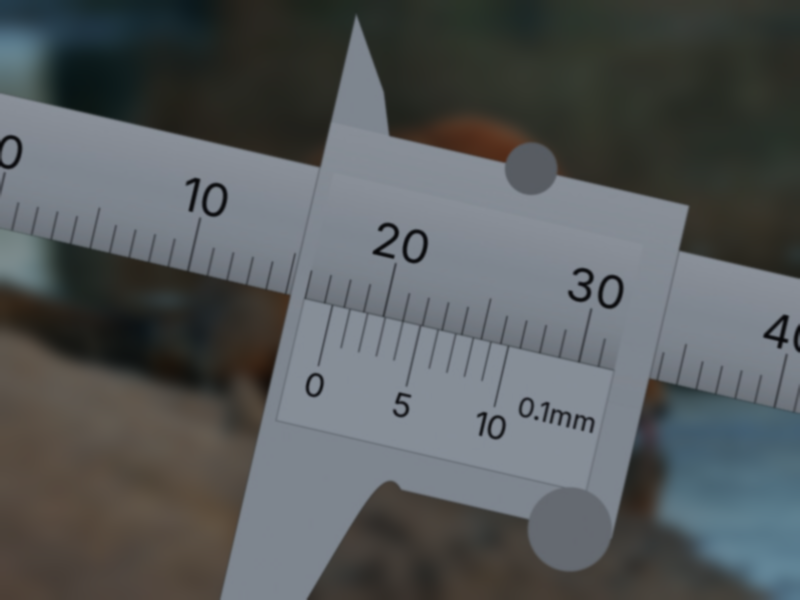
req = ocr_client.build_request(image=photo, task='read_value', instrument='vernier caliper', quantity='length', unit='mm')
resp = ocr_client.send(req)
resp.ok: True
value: 17.4 mm
